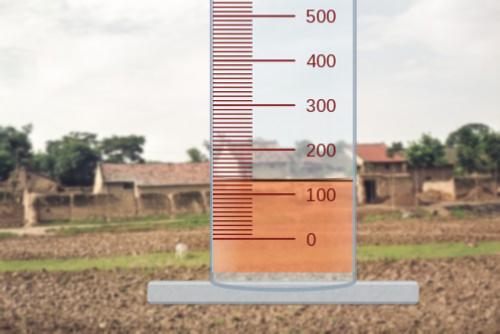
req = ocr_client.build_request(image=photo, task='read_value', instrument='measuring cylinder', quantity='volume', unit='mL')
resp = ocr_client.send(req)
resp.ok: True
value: 130 mL
